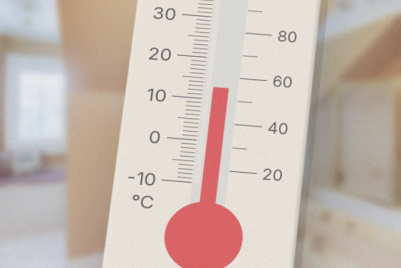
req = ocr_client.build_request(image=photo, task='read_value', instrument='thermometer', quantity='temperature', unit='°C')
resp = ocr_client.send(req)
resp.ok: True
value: 13 °C
